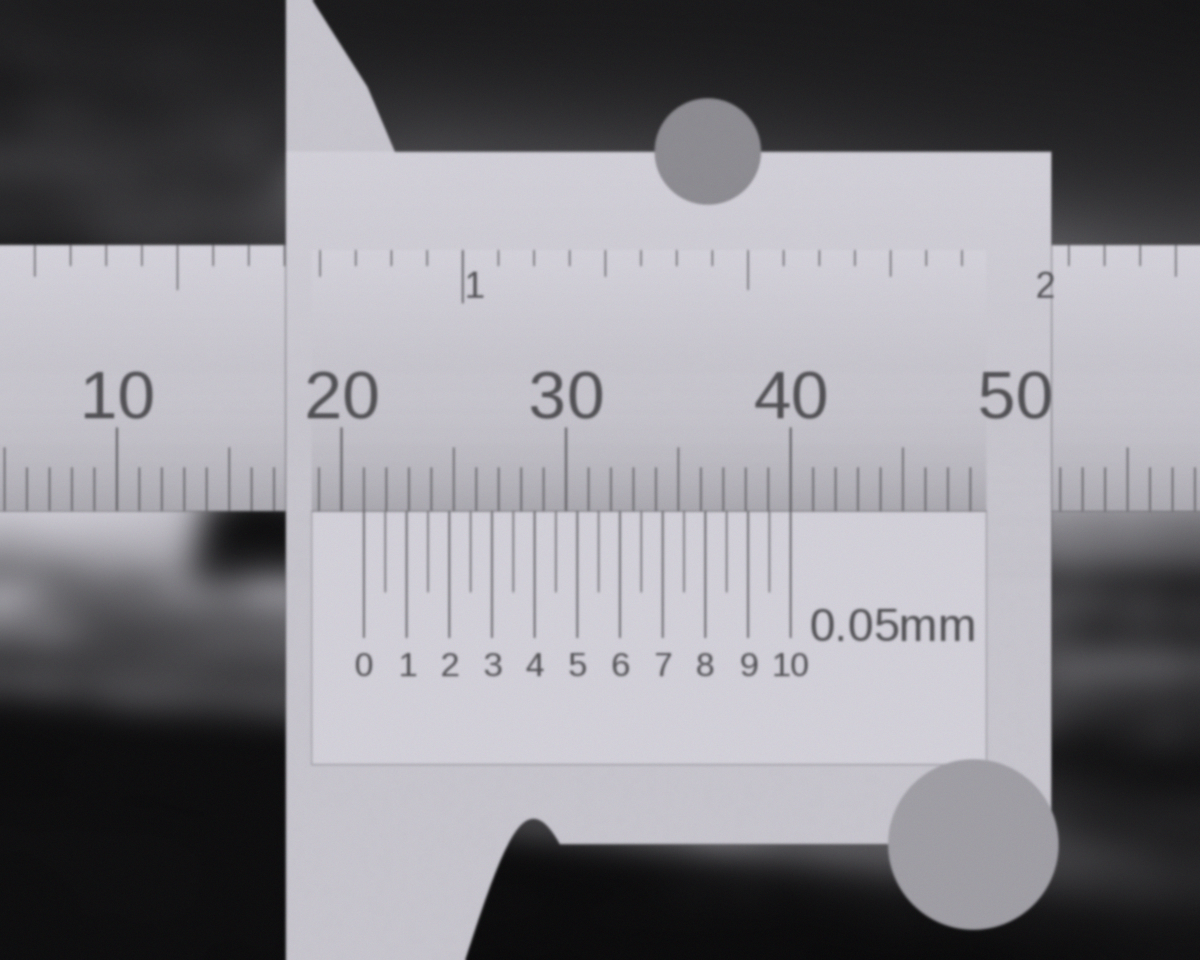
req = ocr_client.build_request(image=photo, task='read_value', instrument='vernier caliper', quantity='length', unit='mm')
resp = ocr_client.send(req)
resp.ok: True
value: 21.0 mm
